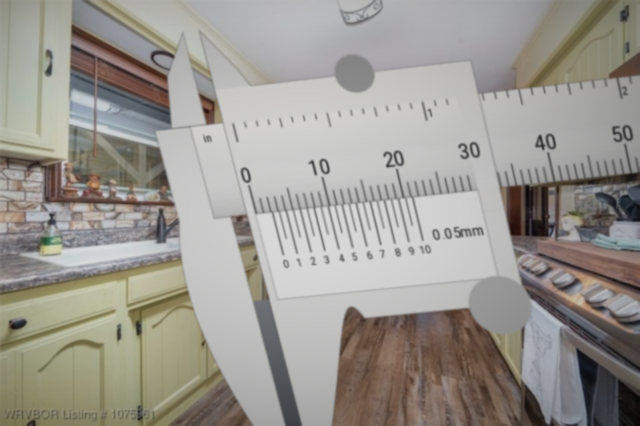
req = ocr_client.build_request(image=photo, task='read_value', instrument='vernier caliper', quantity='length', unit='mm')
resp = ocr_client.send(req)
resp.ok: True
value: 2.2 mm
